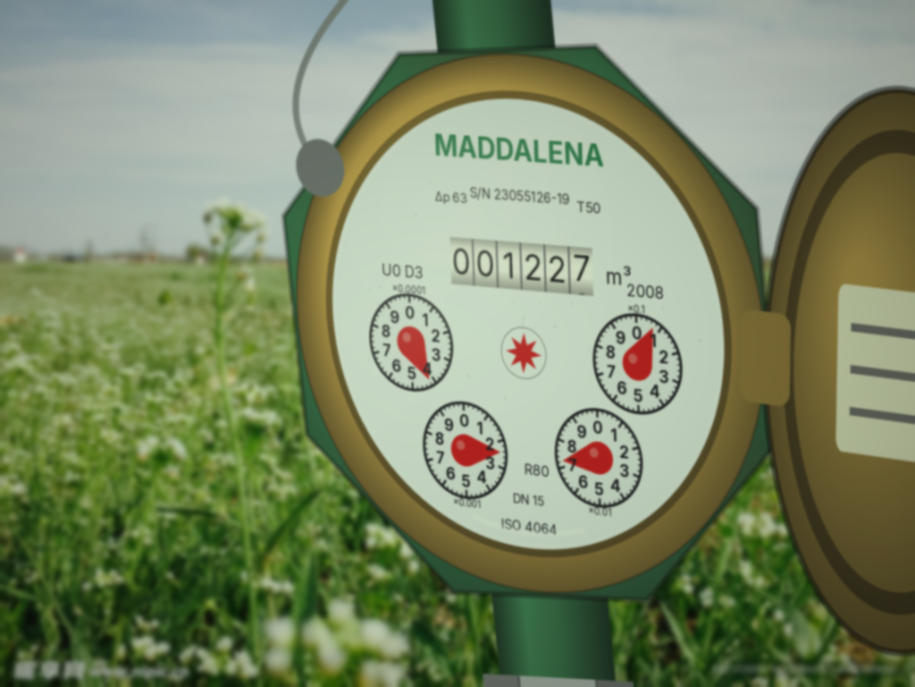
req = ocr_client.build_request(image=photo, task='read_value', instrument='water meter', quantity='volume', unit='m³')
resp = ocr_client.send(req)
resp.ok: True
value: 1227.0724 m³
